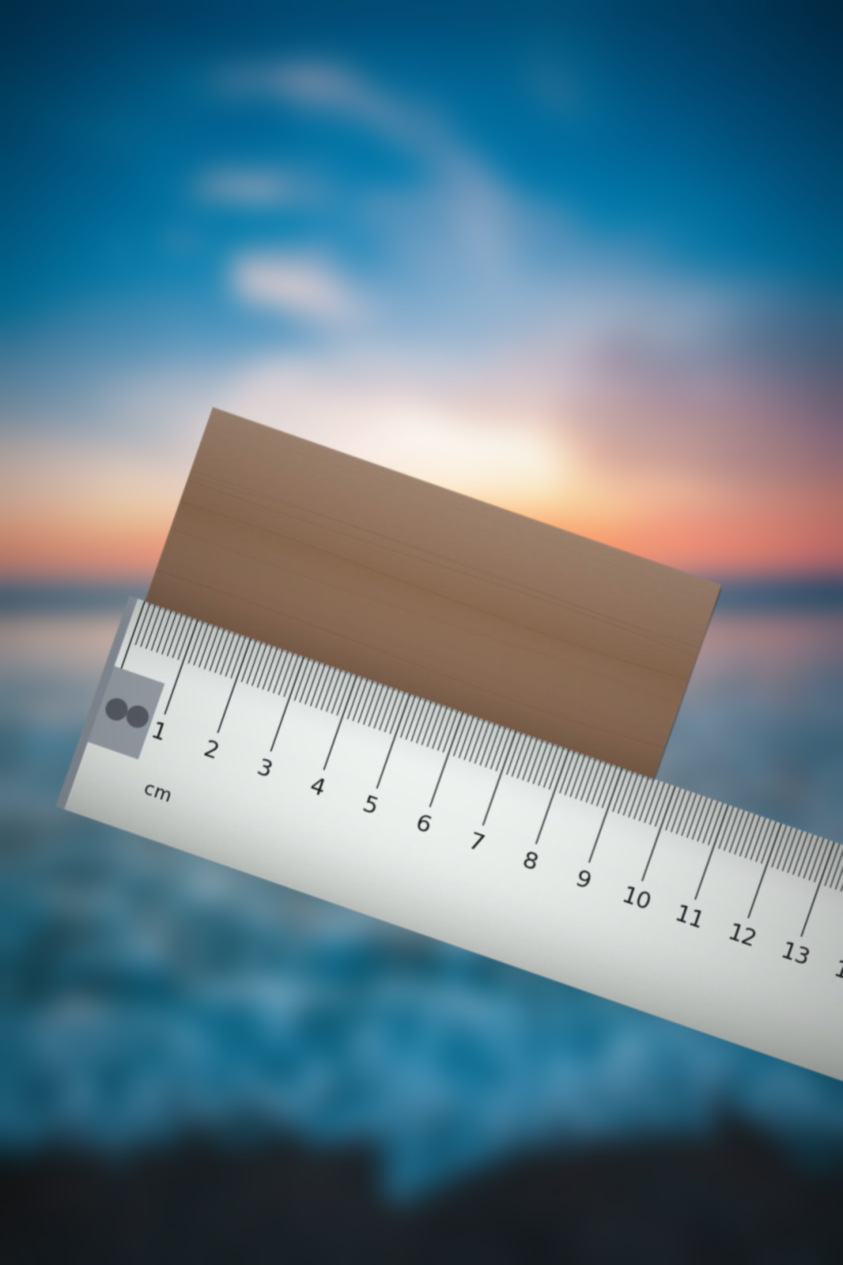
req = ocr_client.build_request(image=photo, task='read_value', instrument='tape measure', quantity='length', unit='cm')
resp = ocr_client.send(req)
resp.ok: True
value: 9.6 cm
